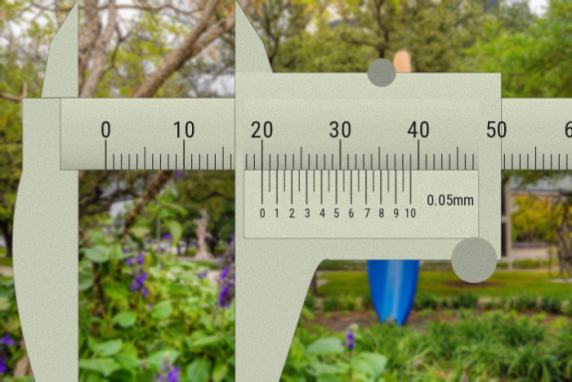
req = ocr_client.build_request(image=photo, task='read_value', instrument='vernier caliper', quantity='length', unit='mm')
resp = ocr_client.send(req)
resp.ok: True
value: 20.0 mm
